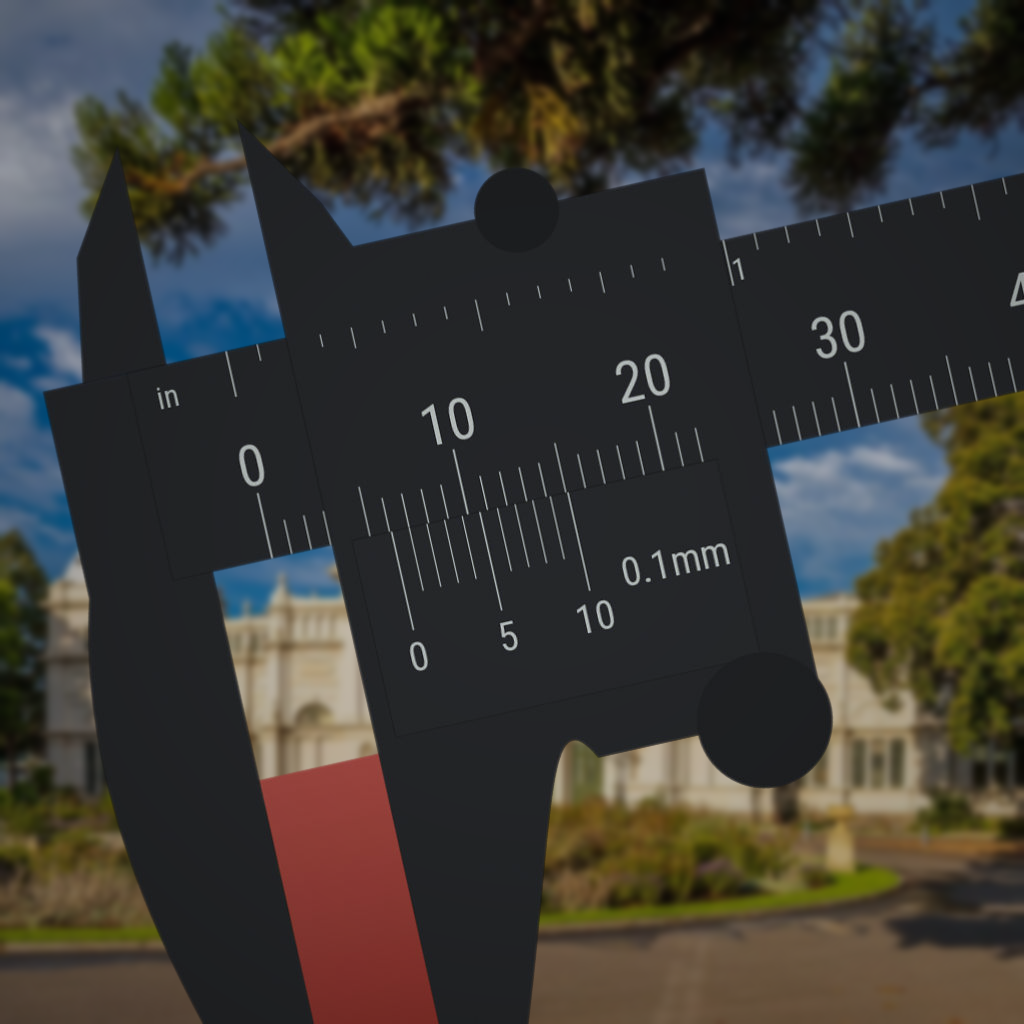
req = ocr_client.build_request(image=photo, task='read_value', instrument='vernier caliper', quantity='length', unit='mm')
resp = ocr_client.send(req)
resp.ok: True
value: 6.1 mm
